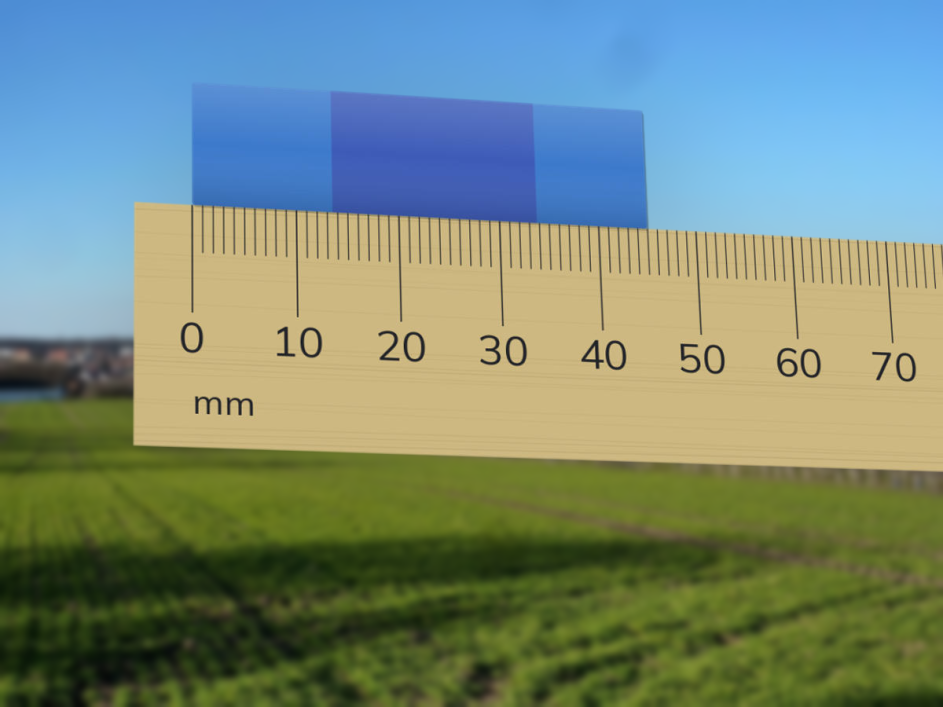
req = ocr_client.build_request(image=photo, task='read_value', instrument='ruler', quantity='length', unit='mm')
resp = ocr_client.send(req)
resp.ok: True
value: 45 mm
